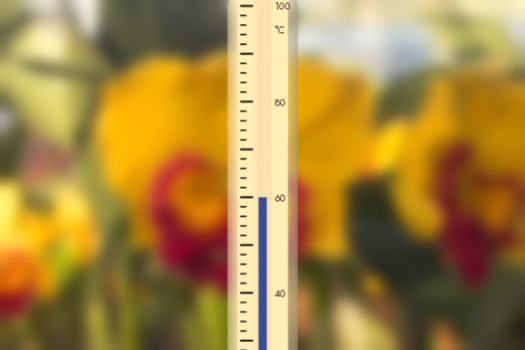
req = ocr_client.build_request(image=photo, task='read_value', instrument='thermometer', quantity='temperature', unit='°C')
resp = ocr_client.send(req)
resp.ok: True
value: 60 °C
